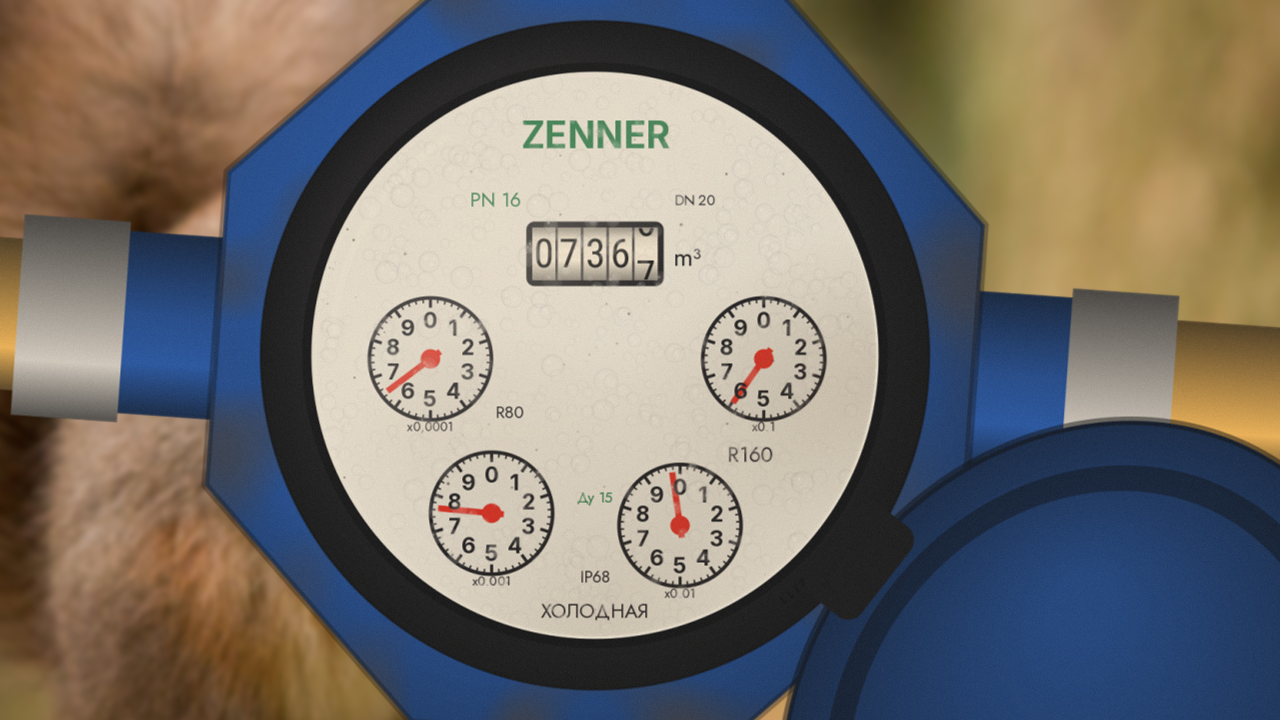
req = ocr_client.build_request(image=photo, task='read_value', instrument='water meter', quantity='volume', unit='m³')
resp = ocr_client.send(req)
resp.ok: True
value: 7366.5976 m³
